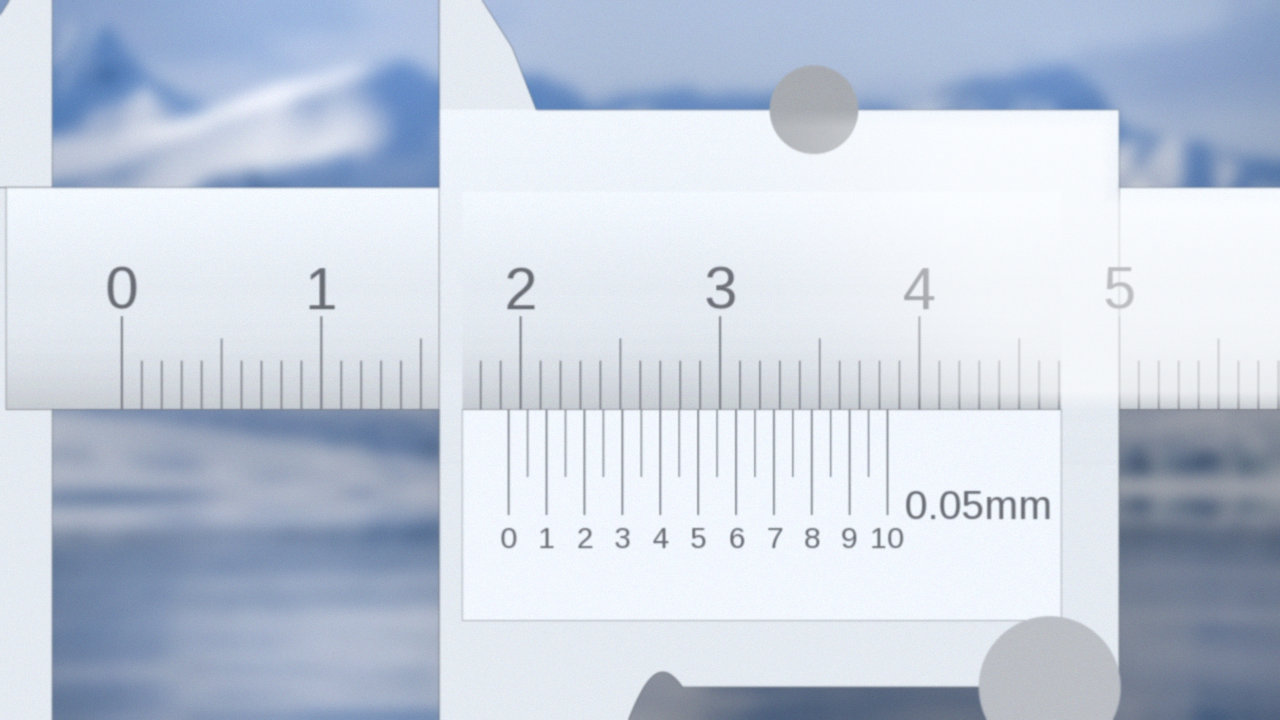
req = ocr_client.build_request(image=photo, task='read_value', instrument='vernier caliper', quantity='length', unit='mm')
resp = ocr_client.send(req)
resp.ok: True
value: 19.4 mm
